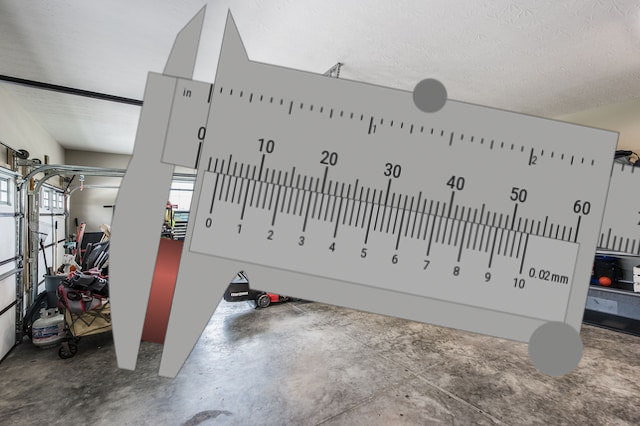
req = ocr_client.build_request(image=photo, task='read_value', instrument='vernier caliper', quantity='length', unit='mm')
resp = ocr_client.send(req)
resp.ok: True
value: 3.6 mm
